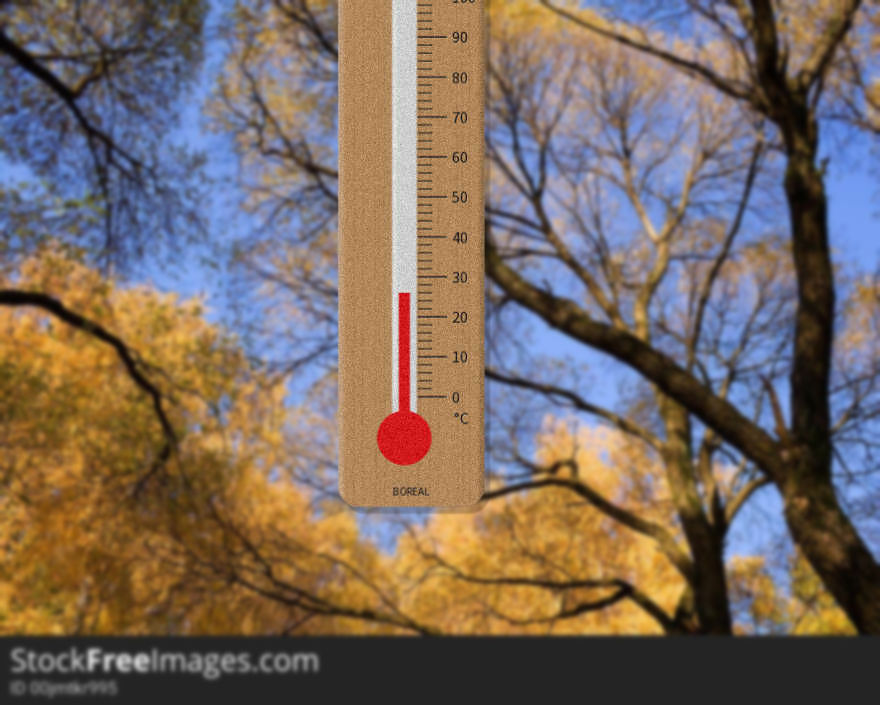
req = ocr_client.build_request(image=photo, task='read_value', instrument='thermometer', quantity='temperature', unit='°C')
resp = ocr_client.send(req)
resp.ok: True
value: 26 °C
